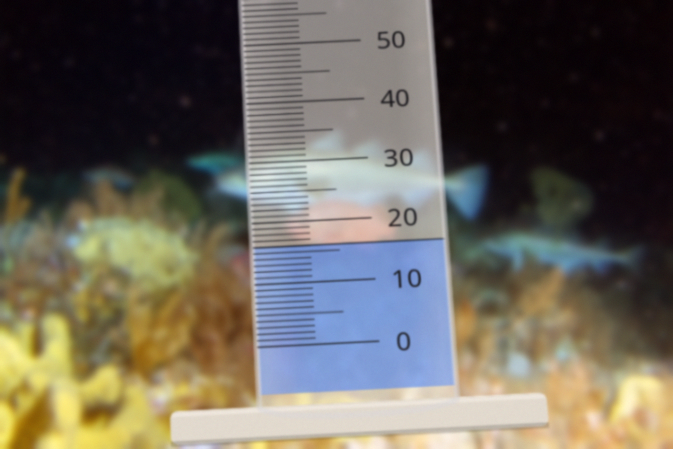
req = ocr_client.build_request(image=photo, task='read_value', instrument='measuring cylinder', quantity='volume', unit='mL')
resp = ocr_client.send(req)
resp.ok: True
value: 16 mL
